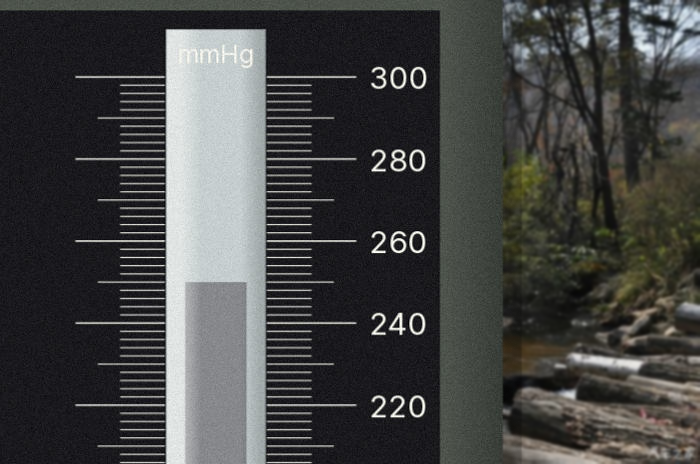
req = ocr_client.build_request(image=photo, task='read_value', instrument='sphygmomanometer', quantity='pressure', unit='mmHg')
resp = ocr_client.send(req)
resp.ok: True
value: 250 mmHg
